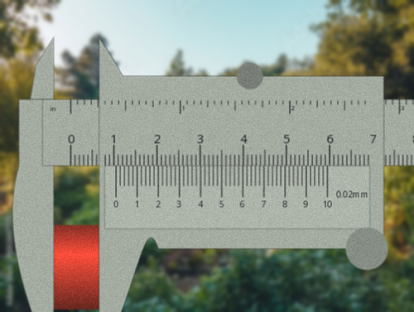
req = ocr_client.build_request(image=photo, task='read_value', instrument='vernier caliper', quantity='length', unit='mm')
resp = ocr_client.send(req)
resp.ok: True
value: 10.5 mm
